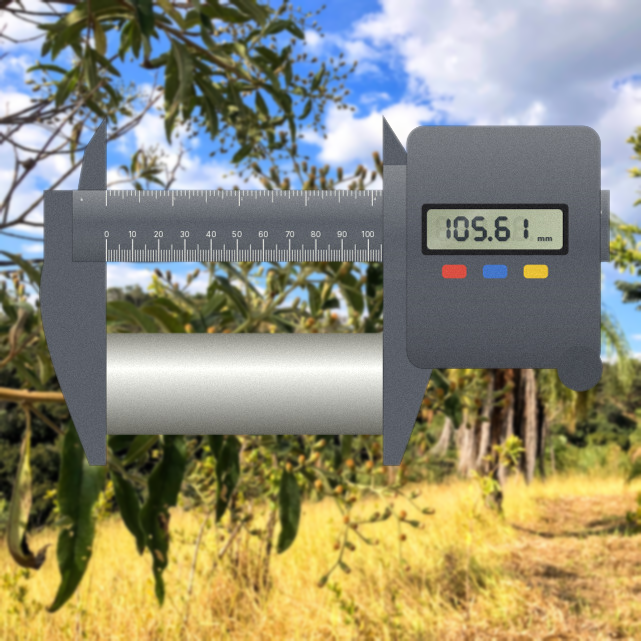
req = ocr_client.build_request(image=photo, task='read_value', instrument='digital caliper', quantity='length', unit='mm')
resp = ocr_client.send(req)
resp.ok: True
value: 105.61 mm
